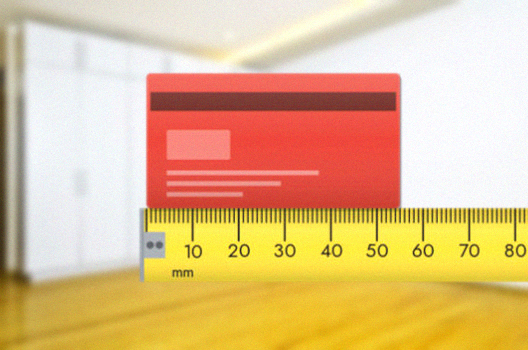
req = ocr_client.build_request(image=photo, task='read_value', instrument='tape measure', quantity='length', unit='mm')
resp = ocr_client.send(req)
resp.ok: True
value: 55 mm
